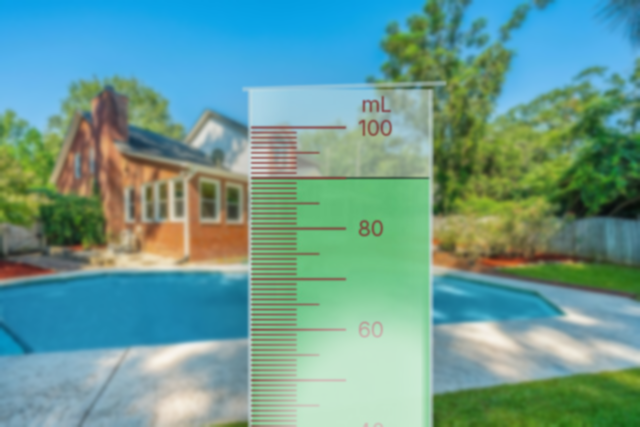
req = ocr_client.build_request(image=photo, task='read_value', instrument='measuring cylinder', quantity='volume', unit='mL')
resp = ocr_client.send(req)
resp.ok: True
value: 90 mL
